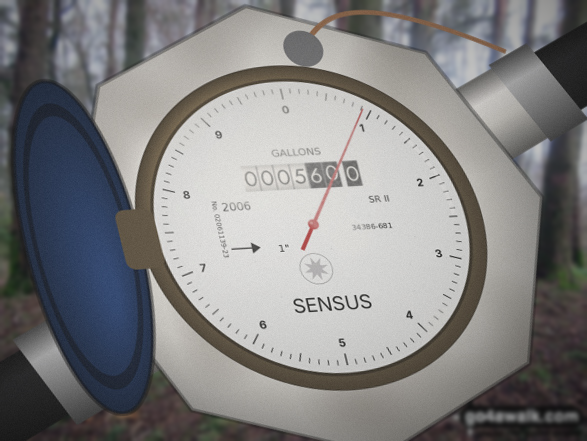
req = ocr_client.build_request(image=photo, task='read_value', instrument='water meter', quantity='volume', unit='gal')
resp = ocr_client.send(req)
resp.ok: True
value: 5600.9 gal
